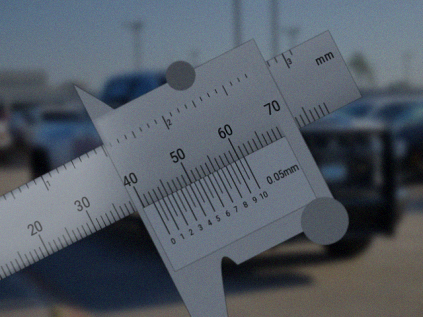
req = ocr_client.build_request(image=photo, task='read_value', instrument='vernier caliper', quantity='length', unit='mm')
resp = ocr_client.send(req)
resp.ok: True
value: 42.0 mm
